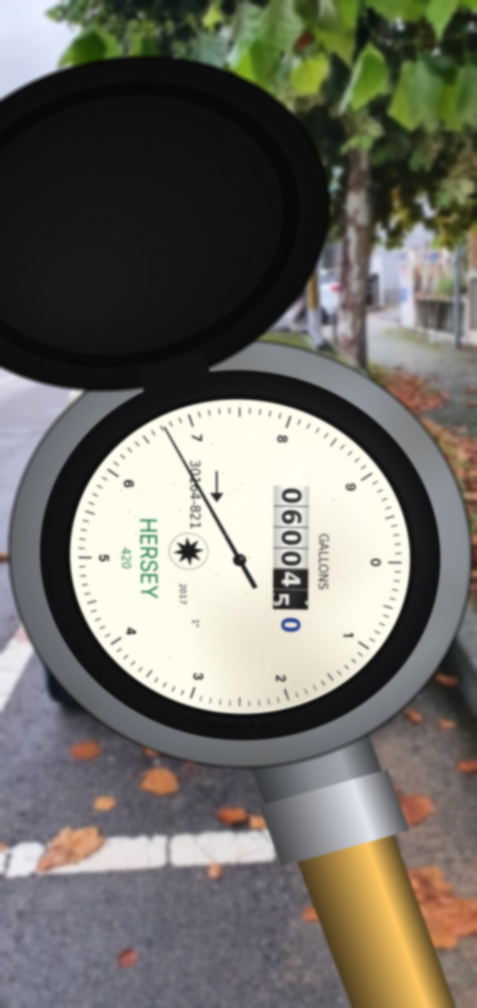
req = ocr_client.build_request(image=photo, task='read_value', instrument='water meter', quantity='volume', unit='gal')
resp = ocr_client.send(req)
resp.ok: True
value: 600446.7 gal
